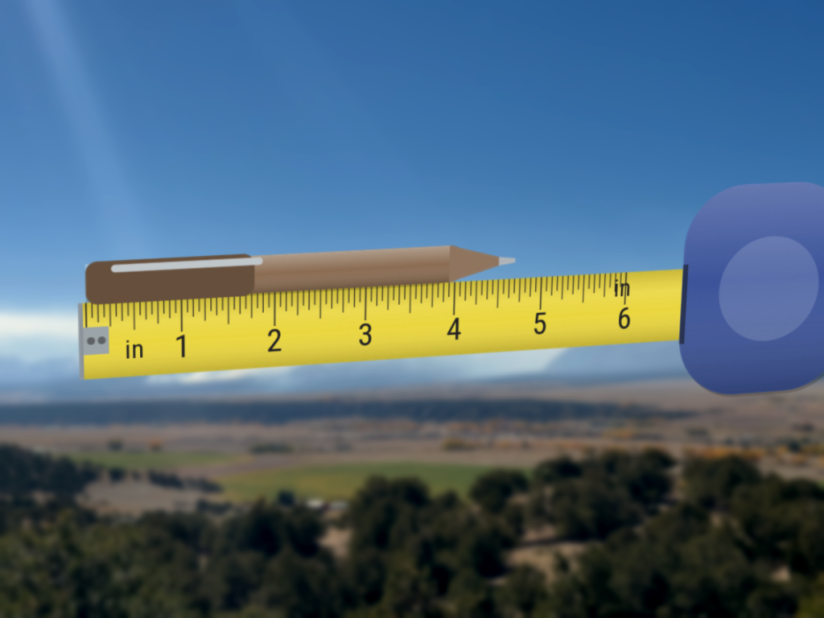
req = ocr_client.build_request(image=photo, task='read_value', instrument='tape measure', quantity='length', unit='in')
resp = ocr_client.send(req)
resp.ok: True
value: 4.6875 in
